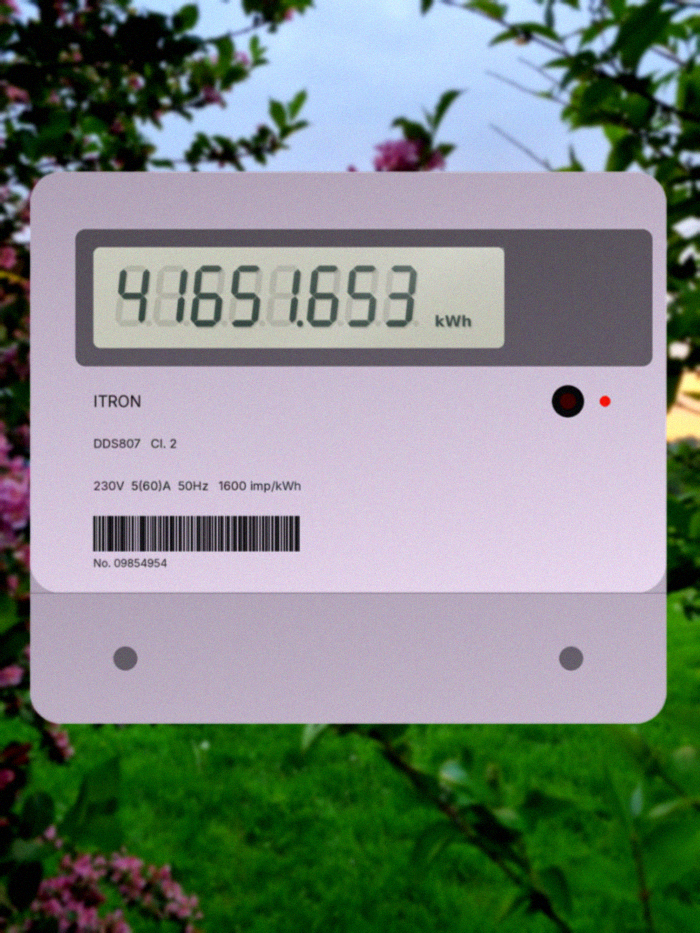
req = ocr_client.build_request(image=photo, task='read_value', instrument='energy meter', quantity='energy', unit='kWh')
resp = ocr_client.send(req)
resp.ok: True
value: 41651.653 kWh
